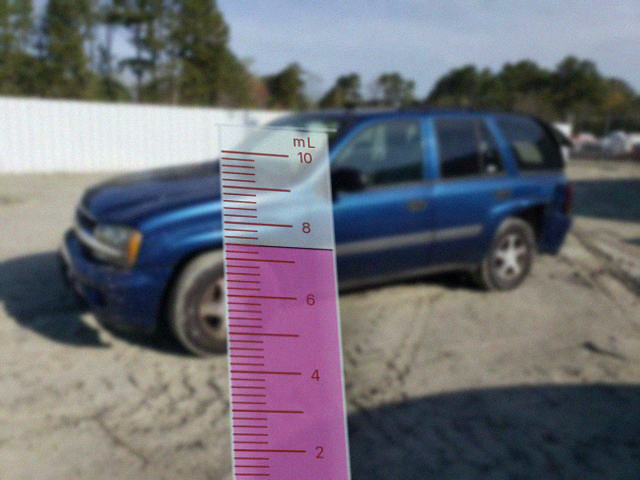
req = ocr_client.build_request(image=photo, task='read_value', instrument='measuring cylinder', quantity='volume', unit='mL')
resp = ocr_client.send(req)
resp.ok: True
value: 7.4 mL
